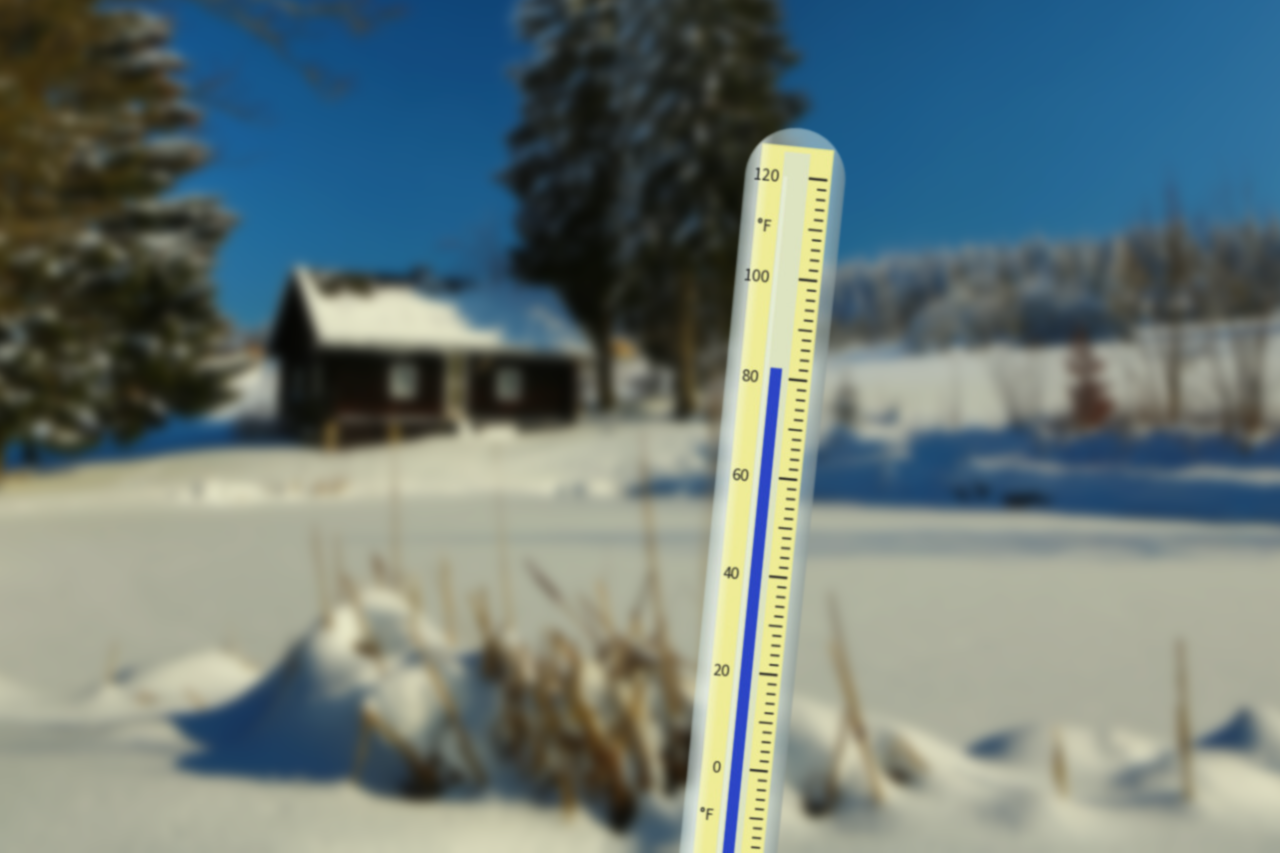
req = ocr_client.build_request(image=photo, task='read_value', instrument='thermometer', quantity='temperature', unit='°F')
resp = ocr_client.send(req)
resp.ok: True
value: 82 °F
